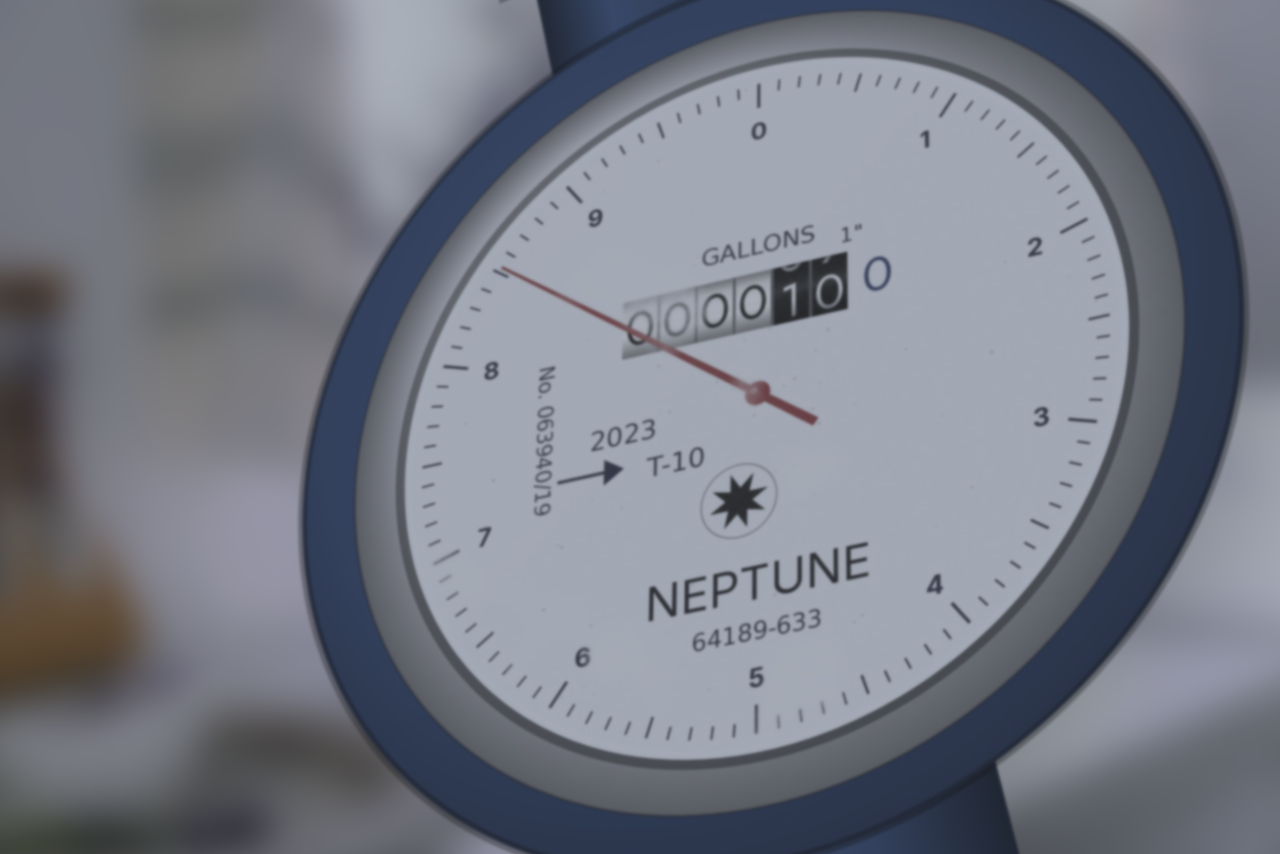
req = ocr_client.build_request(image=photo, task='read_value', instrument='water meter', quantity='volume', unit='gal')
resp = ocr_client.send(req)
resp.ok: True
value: 98.5 gal
